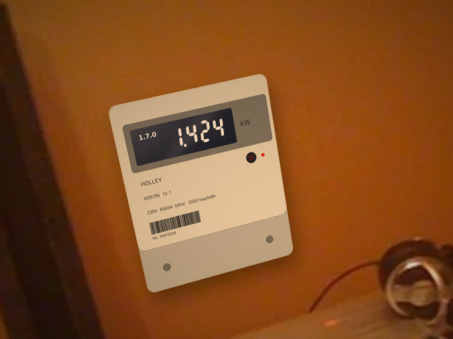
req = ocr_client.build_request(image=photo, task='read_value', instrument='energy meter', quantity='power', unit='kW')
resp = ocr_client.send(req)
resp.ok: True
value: 1.424 kW
